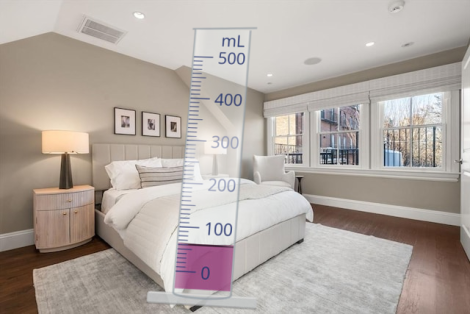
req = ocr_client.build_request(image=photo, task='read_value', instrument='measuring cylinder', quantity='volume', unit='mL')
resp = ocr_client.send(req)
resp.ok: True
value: 60 mL
